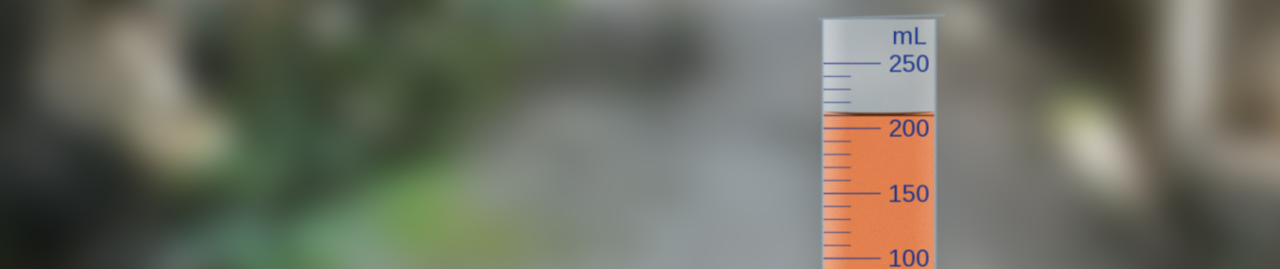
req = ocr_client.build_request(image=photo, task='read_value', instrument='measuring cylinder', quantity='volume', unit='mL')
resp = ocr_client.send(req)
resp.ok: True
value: 210 mL
